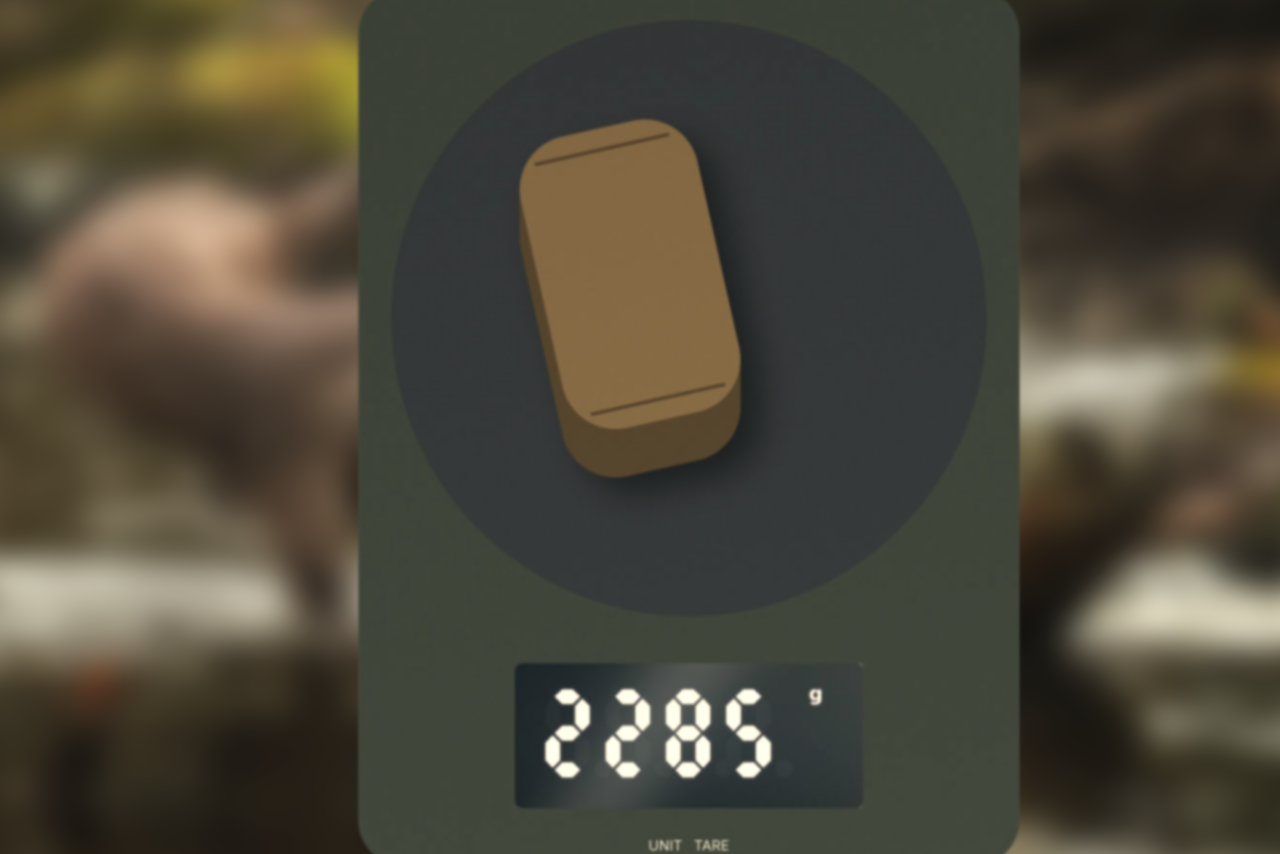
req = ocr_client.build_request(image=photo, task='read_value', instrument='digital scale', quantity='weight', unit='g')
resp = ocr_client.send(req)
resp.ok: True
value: 2285 g
